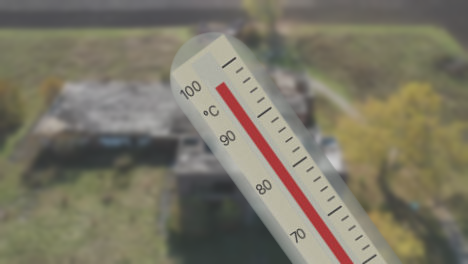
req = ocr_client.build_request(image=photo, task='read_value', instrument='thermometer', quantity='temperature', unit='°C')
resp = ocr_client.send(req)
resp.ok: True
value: 98 °C
